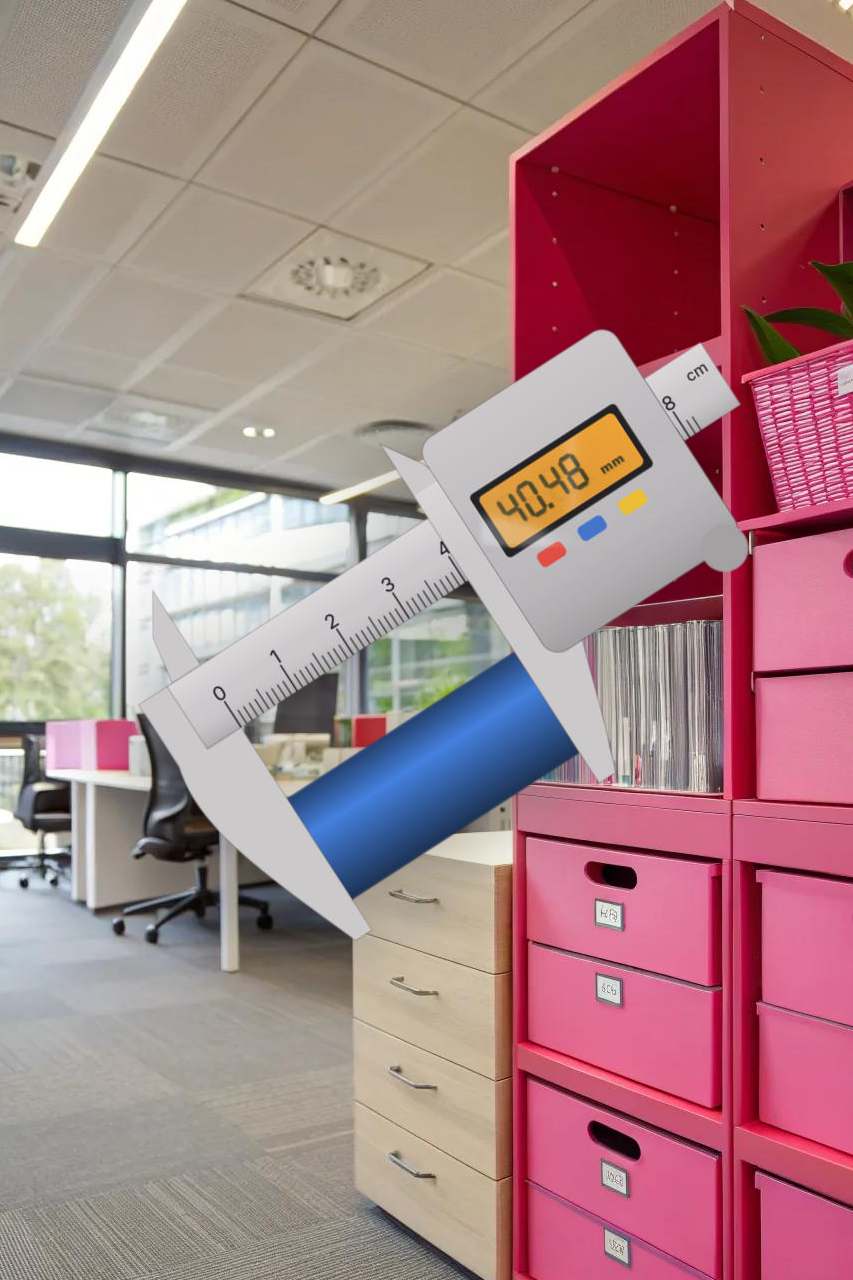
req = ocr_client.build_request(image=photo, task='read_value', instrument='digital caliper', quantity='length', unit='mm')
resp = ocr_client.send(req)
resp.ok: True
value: 40.48 mm
